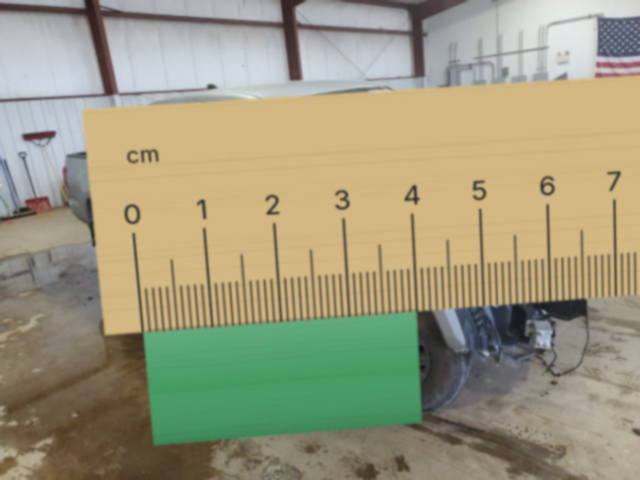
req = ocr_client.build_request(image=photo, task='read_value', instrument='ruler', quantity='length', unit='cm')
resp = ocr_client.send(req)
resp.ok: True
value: 4 cm
